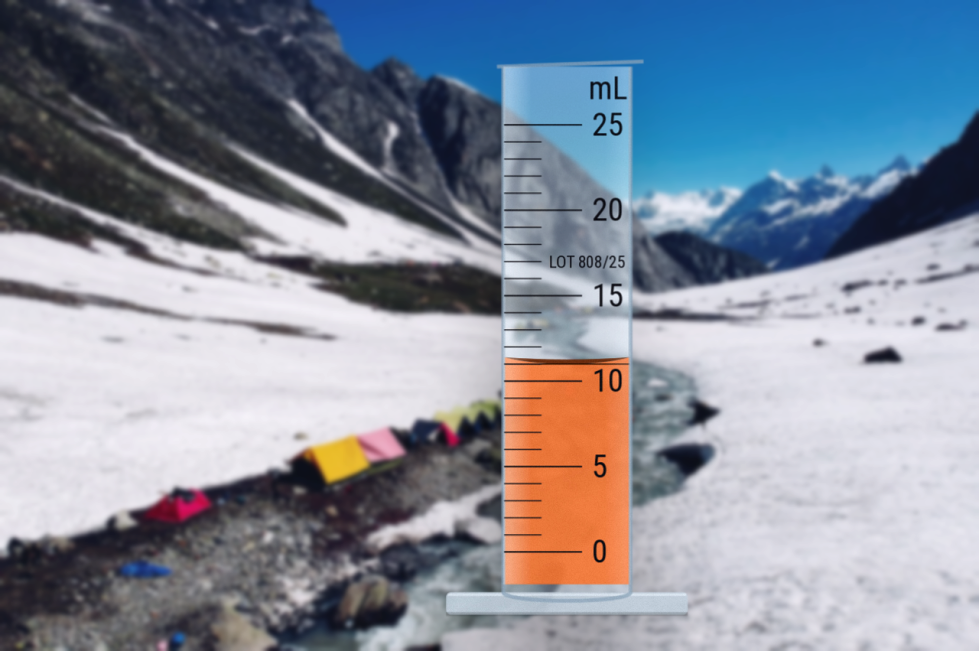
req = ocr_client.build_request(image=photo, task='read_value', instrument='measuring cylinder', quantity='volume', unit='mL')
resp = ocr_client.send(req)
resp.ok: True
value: 11 mL
